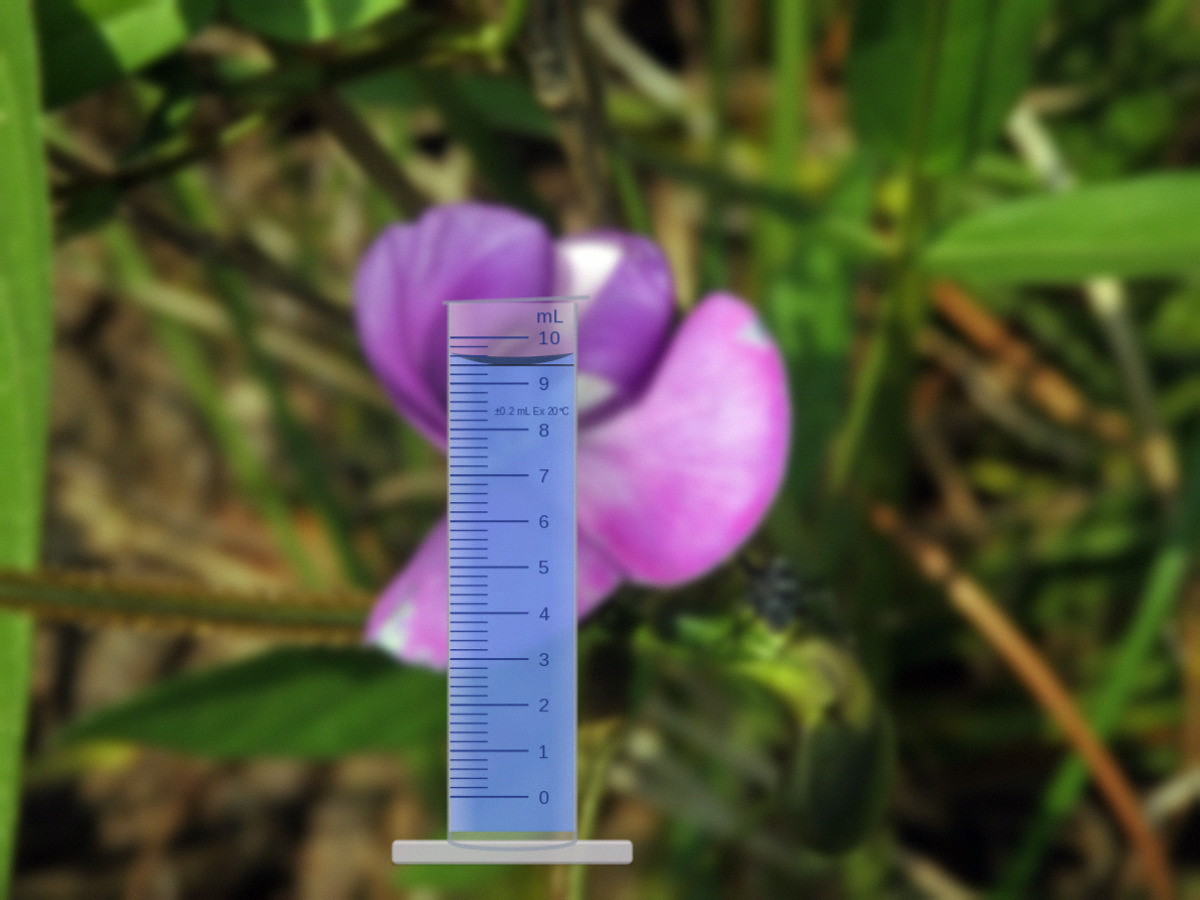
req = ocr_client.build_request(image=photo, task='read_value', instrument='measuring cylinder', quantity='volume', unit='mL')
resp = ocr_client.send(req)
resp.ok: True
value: 9.4 mL
